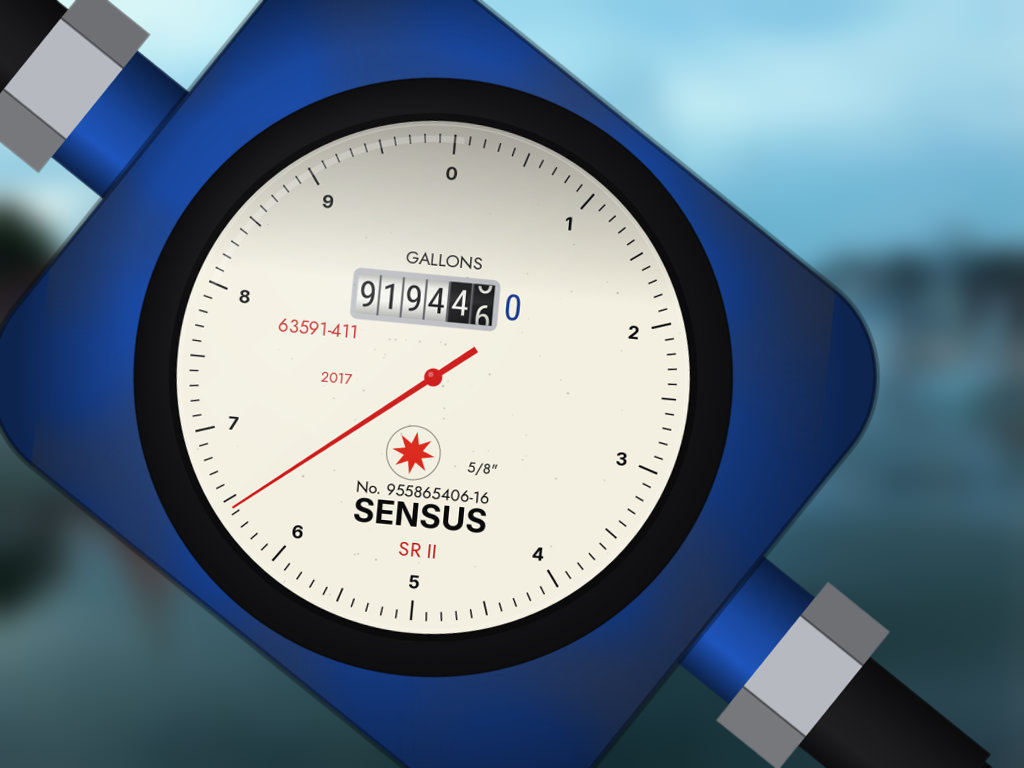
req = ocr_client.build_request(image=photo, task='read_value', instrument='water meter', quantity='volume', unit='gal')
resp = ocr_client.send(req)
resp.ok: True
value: 9194456.4 gal
